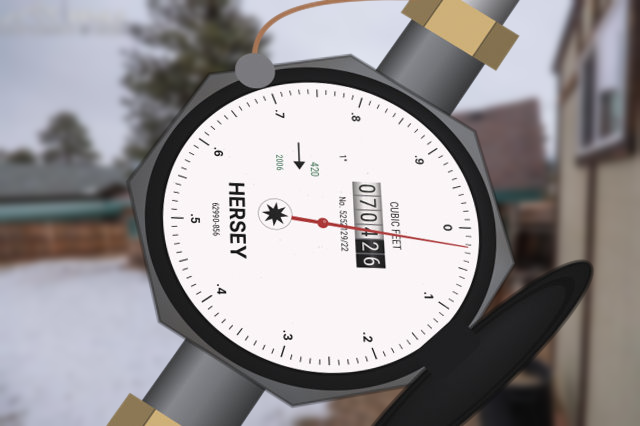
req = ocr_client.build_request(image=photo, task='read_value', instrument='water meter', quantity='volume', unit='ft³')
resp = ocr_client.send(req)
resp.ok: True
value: 70426.02 ft³
